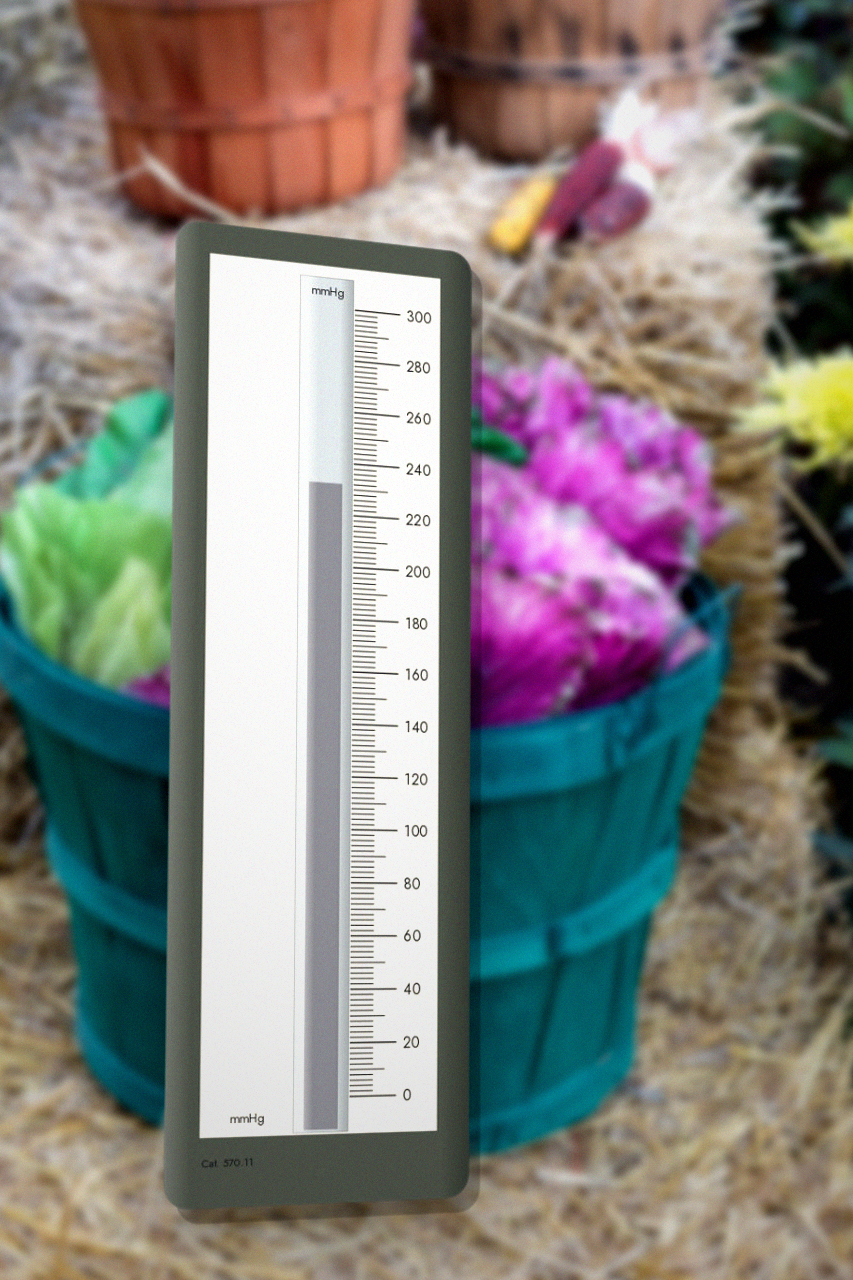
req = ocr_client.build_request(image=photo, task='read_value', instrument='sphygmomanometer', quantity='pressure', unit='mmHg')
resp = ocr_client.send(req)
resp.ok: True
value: 232 mmHg
